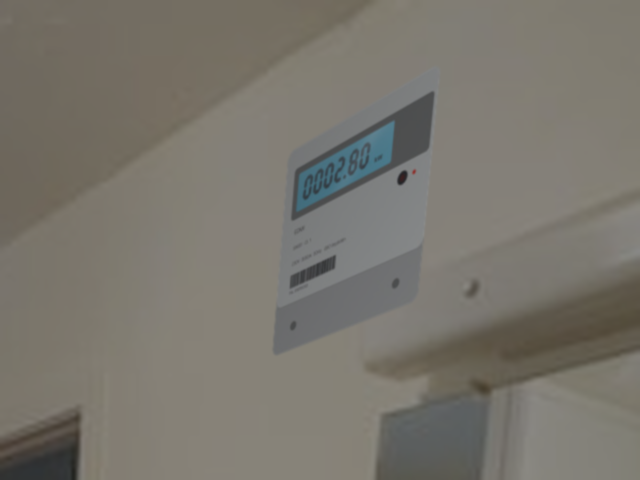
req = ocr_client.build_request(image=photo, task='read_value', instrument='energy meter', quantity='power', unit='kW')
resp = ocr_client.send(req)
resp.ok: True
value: 2.80 kW
